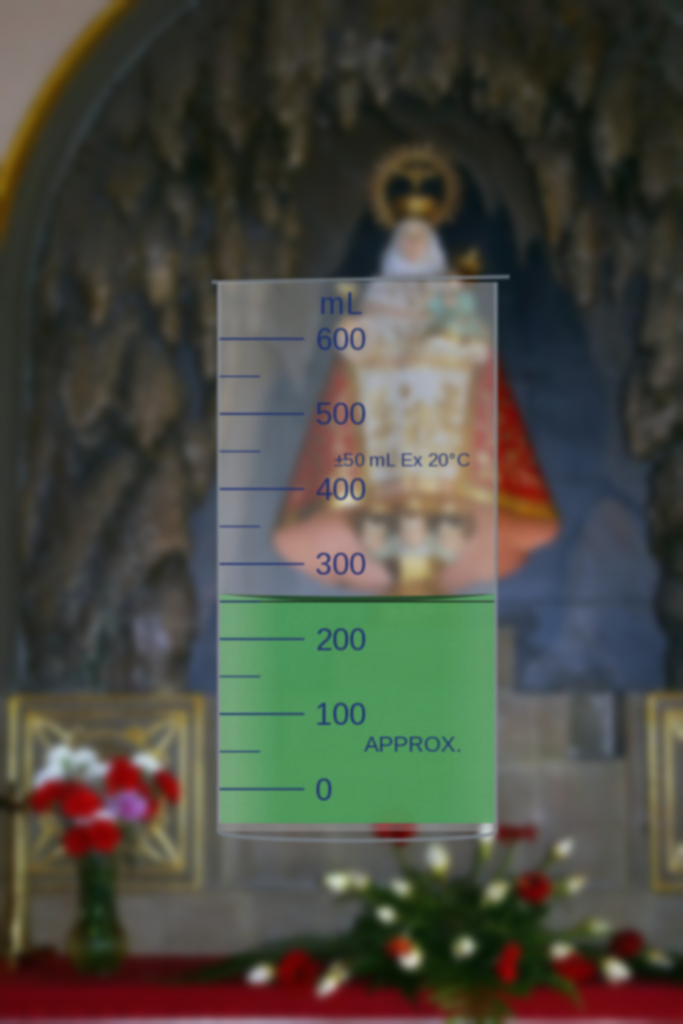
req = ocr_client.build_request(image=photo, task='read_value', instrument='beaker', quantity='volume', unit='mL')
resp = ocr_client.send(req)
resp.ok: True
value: 250 mL
